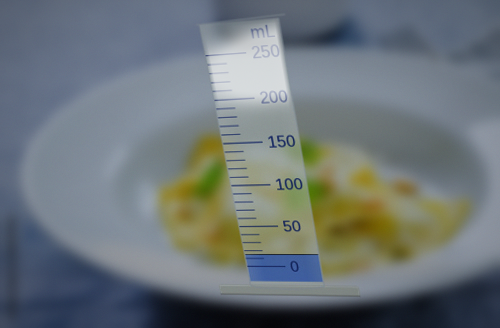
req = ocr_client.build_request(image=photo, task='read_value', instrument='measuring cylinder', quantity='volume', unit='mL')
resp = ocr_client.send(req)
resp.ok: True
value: 15 mL
